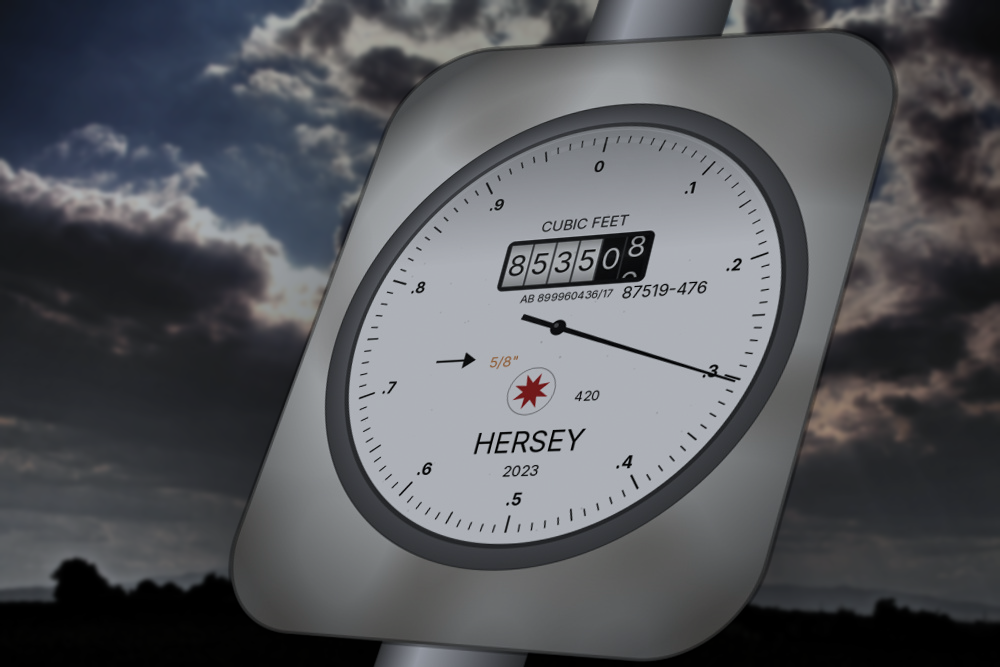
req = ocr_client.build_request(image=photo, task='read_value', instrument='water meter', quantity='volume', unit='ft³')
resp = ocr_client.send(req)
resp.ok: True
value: 853508.30 ft³
